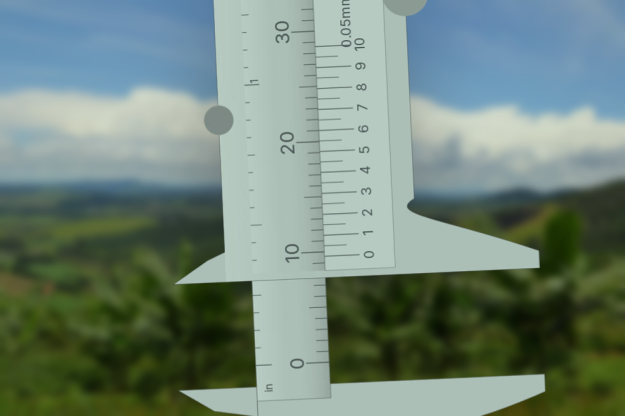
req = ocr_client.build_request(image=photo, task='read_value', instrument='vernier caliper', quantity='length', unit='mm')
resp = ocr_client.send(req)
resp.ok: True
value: 9.6 mm
